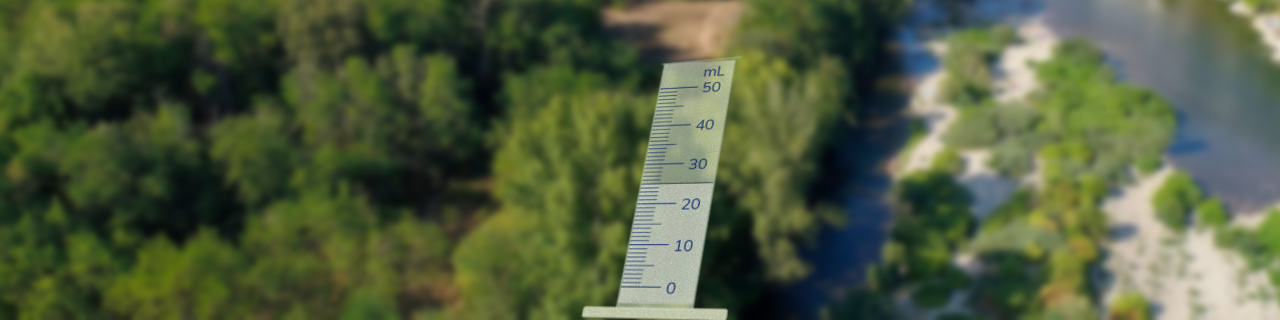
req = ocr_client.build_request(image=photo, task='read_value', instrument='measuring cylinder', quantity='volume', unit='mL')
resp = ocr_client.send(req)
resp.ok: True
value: 25 mL
